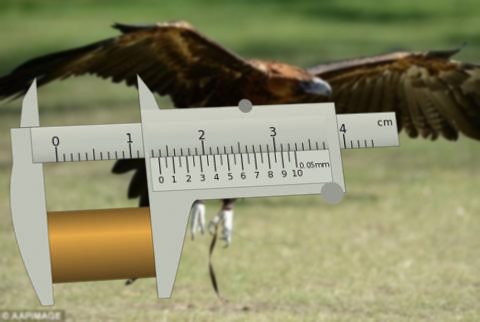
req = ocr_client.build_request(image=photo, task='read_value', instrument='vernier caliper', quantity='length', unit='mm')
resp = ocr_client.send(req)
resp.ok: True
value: 13.8 mm
